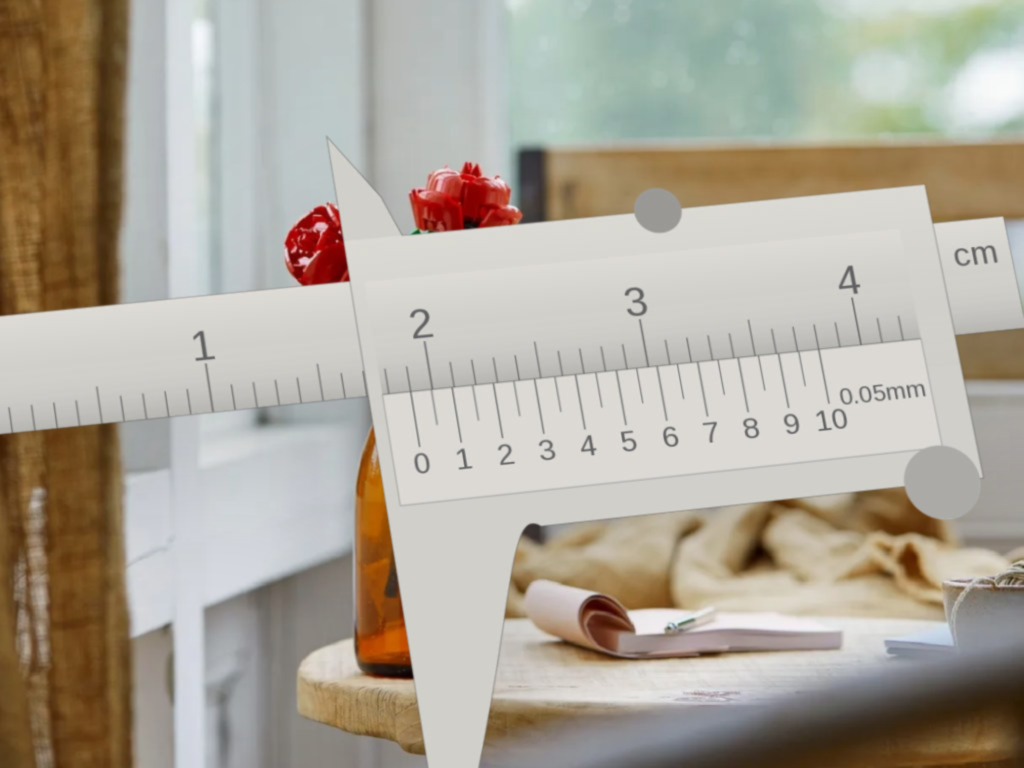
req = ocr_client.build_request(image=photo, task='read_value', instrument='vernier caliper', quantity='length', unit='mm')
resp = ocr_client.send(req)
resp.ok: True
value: 19.0 mm
